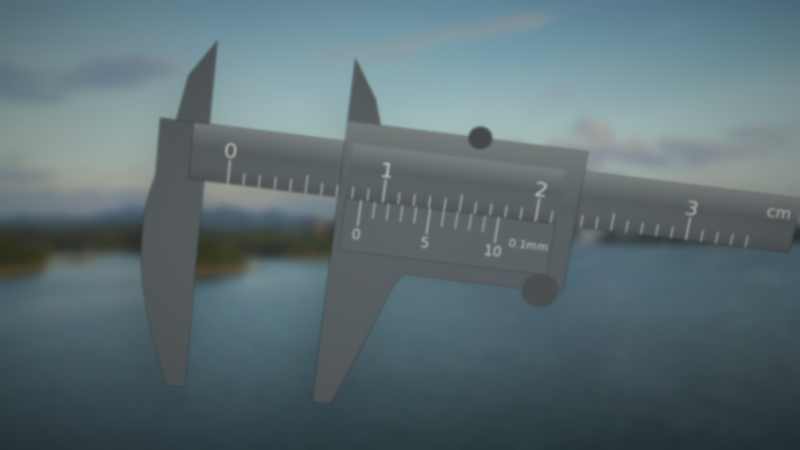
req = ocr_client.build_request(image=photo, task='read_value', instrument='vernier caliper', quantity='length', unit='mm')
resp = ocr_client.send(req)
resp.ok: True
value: 8.6 mm
